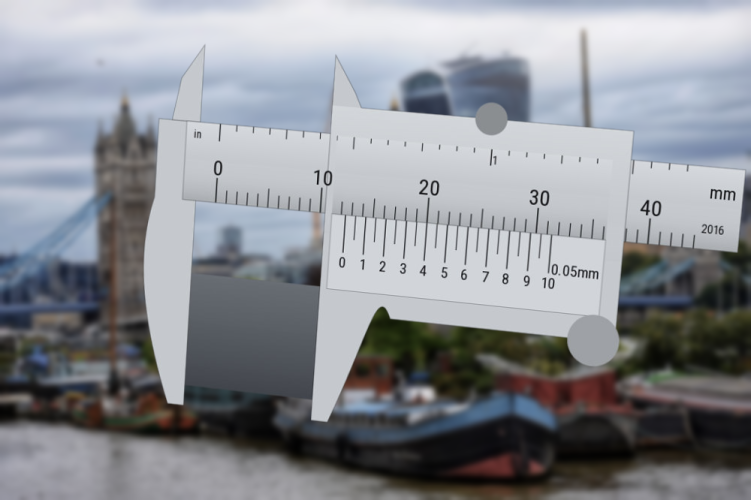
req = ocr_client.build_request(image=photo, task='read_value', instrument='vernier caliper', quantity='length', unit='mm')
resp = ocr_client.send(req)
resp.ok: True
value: 12.4 mm
